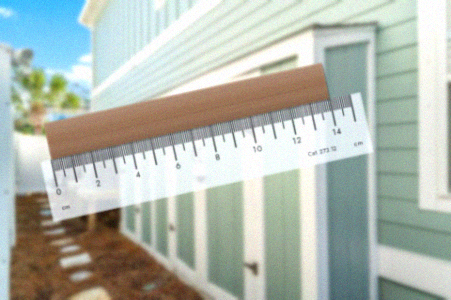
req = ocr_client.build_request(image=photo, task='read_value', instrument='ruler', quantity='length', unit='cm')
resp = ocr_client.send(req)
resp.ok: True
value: 14 cm
